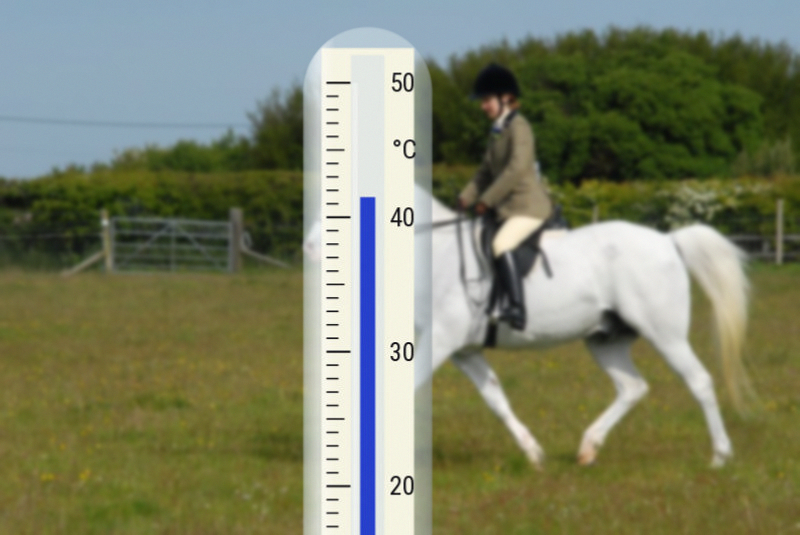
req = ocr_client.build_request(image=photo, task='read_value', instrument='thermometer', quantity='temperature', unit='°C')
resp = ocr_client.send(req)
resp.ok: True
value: 41.5 °C
